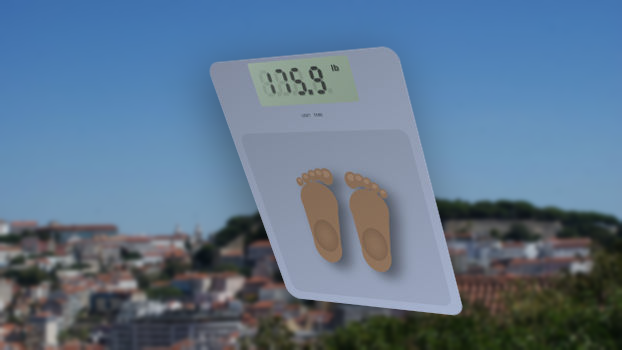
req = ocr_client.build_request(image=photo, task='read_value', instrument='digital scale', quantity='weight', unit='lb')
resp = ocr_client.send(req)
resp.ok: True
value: 175.9 lb
